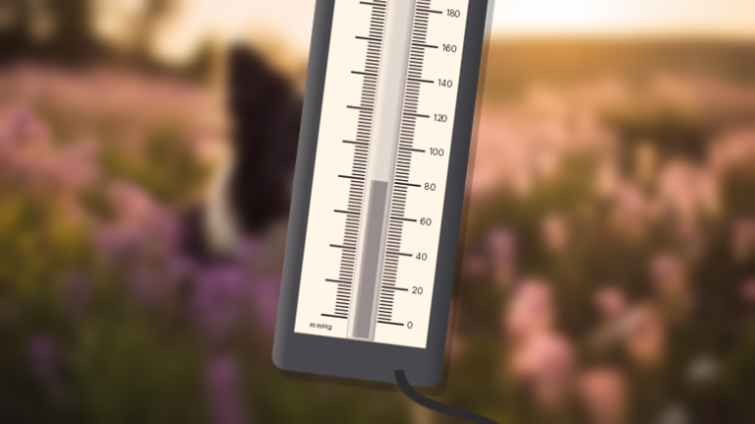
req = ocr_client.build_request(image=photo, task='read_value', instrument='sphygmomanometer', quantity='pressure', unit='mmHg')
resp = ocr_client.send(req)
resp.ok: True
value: 80 mmHg
